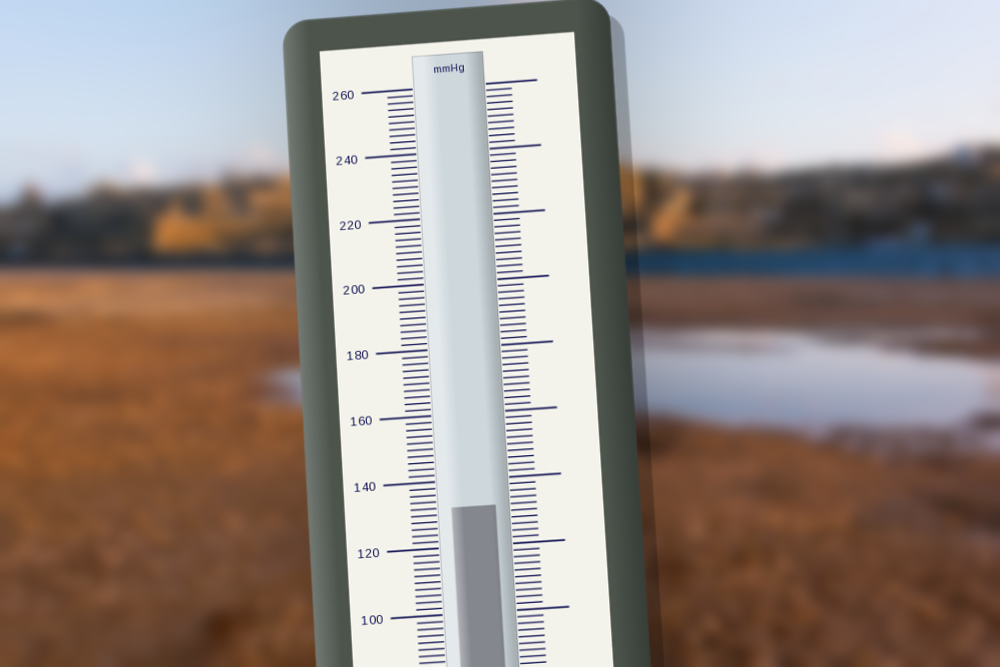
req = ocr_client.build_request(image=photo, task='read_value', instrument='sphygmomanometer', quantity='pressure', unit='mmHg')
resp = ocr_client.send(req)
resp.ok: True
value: 132 mmHg
